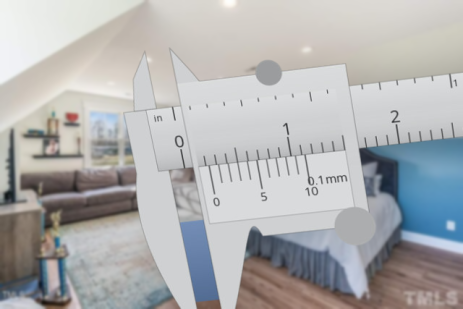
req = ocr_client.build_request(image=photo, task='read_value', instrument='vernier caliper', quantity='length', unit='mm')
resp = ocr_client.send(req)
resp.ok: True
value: 2.3 mm
